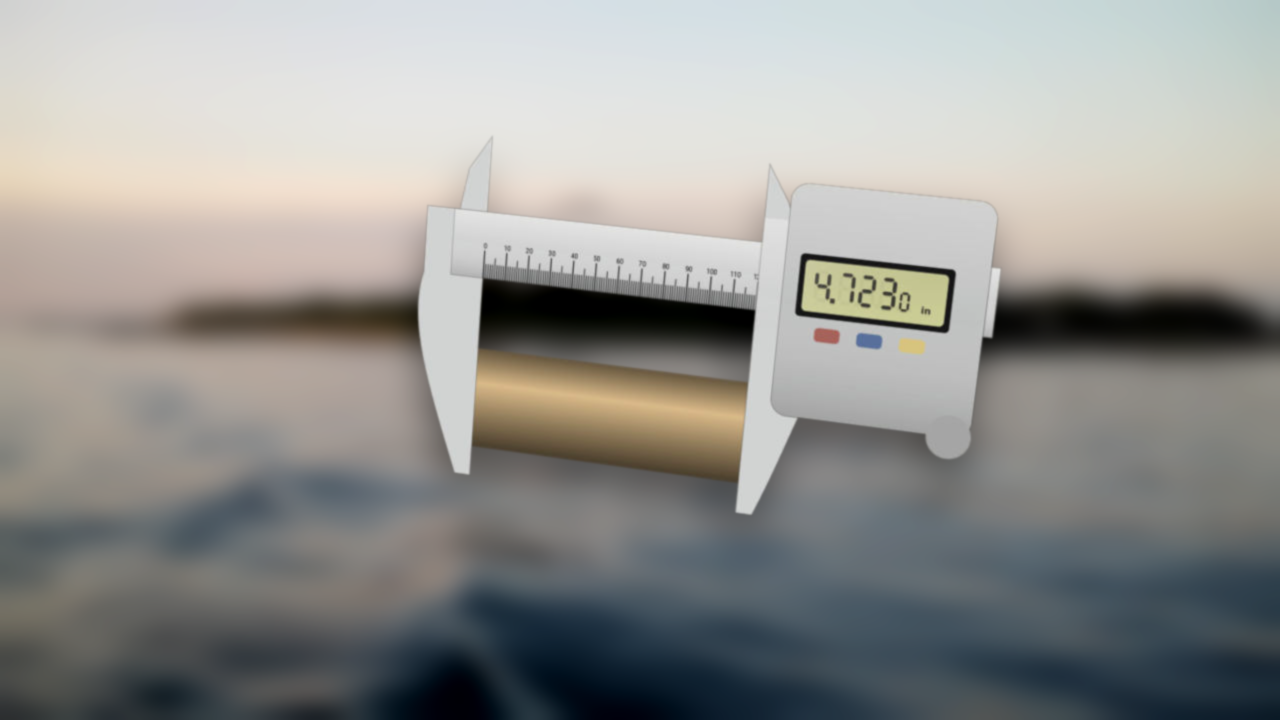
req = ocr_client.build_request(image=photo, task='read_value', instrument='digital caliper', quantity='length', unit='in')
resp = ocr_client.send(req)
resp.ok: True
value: 4.7230 in
